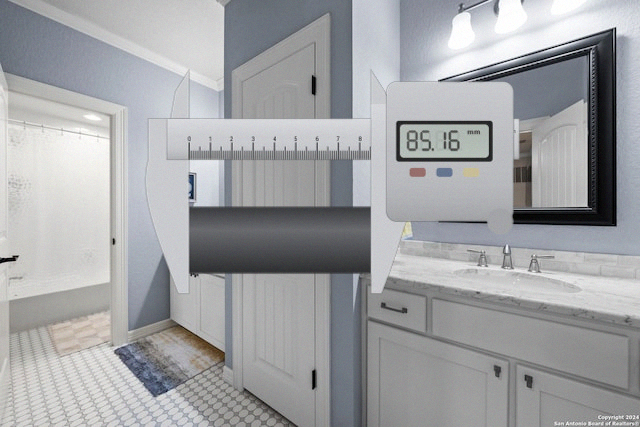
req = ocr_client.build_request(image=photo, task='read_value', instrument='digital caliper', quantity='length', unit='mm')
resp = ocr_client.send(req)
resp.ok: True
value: 85.16 mm
